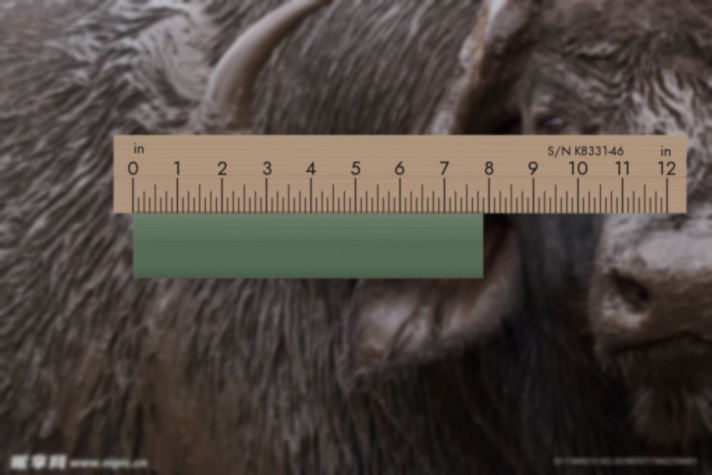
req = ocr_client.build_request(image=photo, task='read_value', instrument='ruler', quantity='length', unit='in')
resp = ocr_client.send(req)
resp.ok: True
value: 7.875 in
